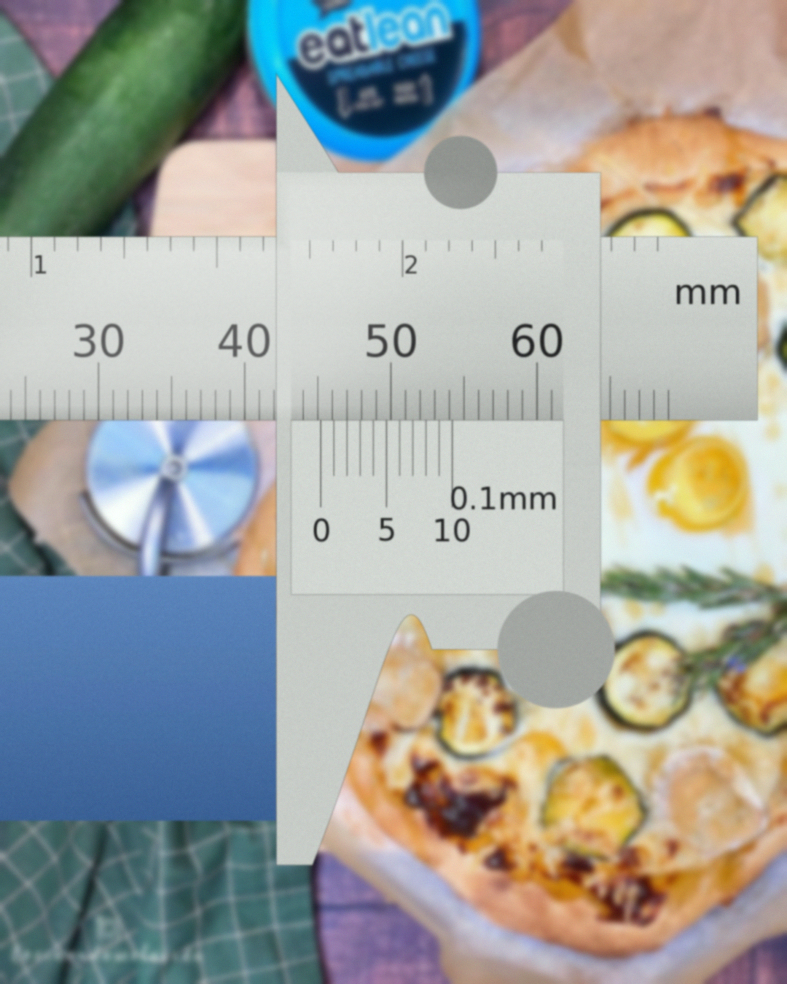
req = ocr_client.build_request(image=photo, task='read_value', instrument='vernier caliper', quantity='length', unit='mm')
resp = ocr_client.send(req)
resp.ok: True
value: 45.2 mm
